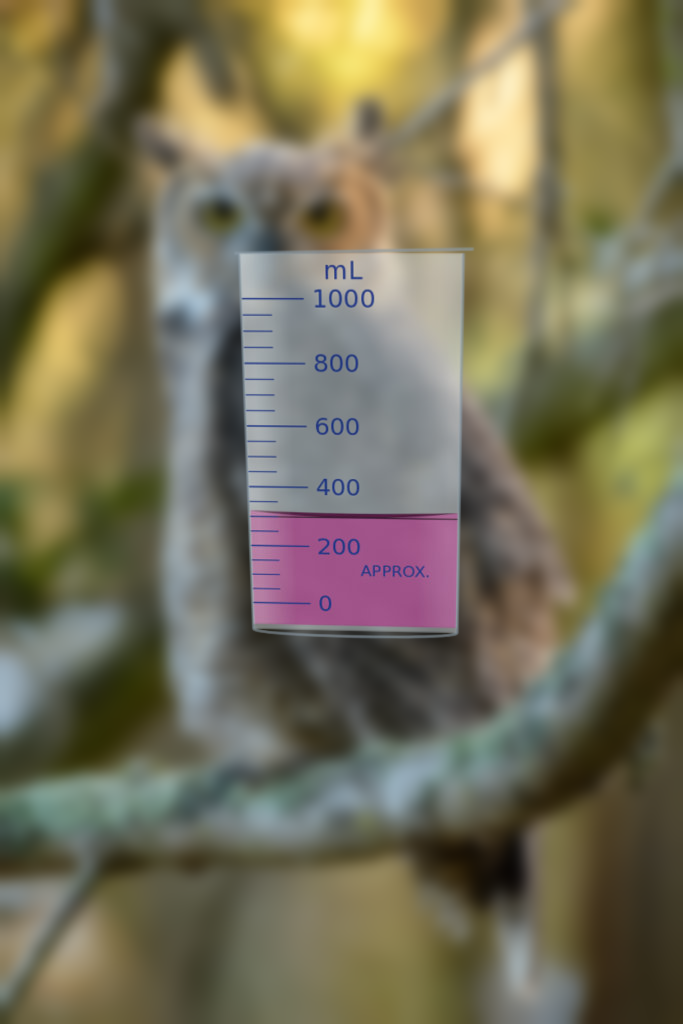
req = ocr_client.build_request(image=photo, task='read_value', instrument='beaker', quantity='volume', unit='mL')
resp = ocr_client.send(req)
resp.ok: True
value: 300 mL
